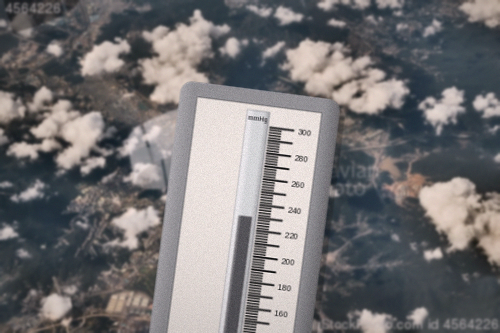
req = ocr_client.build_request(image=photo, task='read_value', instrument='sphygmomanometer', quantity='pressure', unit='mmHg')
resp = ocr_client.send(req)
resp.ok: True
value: 230 mmHg
